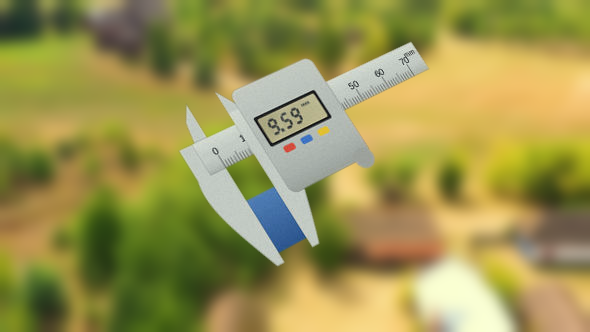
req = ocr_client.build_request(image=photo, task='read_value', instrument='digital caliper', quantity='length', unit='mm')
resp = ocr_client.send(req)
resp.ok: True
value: 9.59 mm
